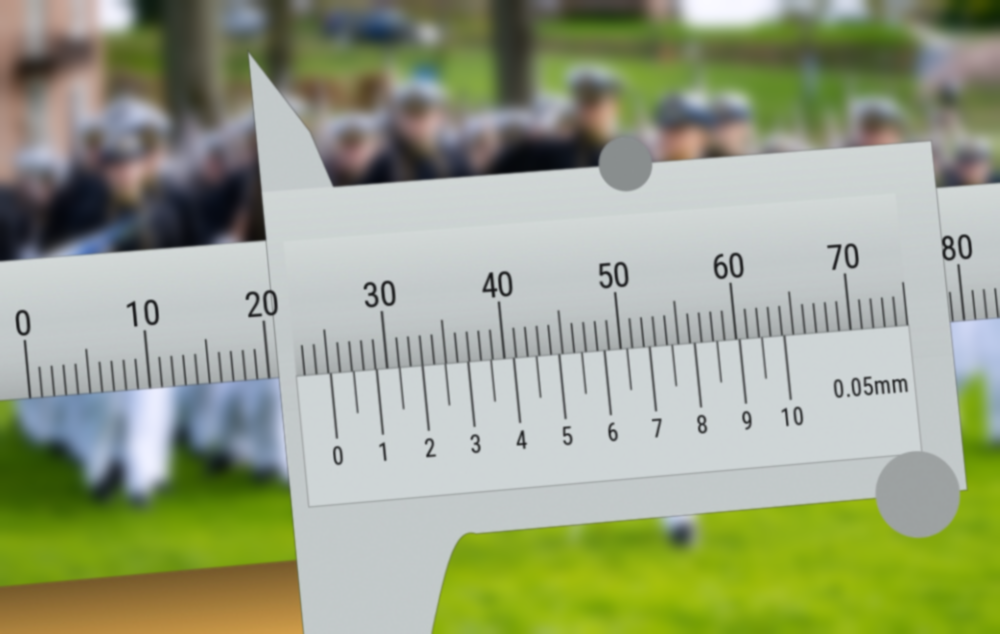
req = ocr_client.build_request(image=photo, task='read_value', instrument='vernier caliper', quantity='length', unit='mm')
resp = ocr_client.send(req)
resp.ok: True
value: 25.2 mm
